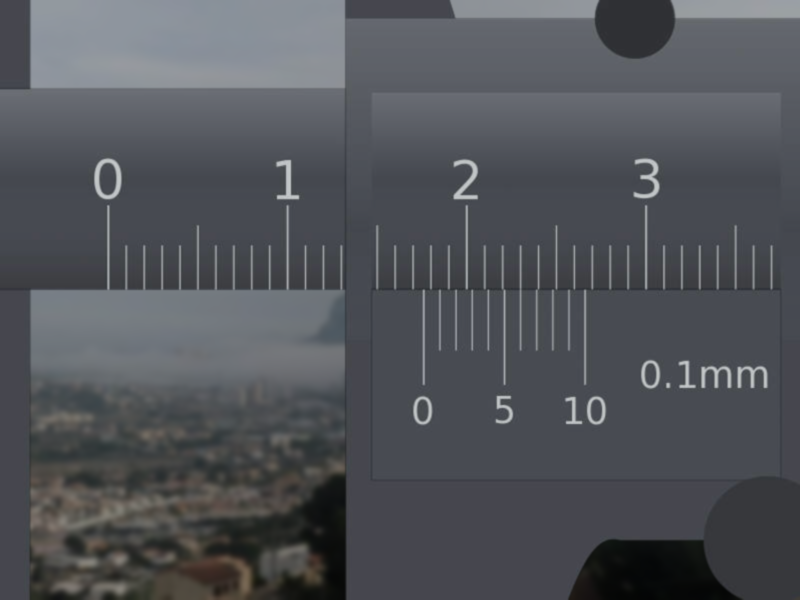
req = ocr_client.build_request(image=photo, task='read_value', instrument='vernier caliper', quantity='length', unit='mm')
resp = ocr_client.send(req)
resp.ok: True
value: 17.6 mm
